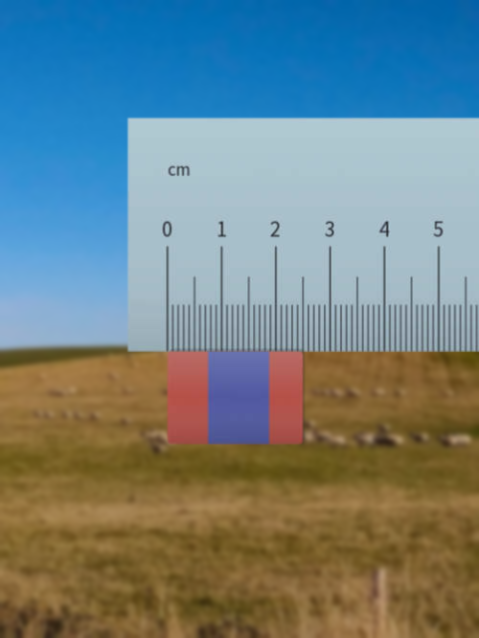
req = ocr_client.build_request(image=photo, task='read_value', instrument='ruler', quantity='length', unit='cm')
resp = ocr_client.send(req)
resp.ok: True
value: 2.5 cm
